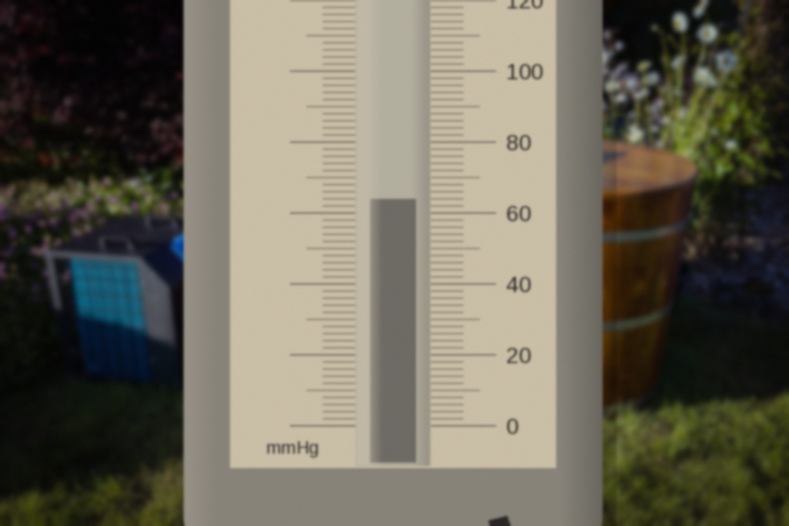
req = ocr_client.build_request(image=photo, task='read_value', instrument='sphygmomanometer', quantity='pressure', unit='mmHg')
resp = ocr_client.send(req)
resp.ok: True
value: 64 mmHg
